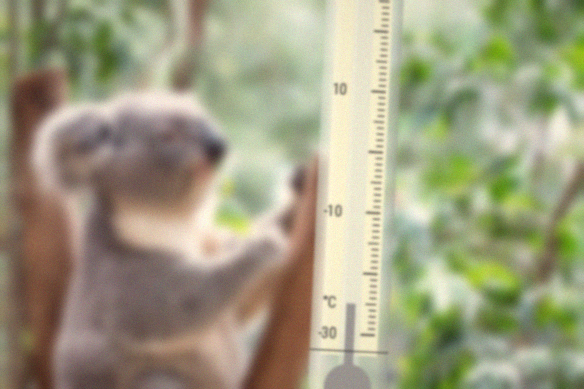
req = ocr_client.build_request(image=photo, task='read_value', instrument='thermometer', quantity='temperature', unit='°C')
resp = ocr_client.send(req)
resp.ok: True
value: -25 °C
